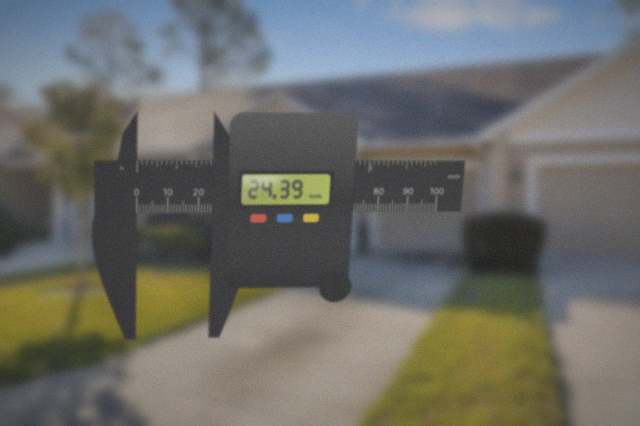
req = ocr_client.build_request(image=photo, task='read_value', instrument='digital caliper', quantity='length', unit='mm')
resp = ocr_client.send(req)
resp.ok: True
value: 24.39 mm
